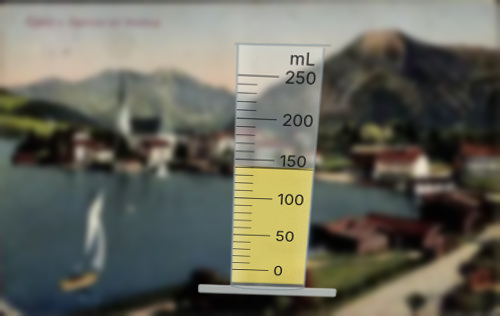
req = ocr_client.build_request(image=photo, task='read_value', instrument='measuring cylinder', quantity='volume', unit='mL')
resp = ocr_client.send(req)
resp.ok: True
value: 140 mL
